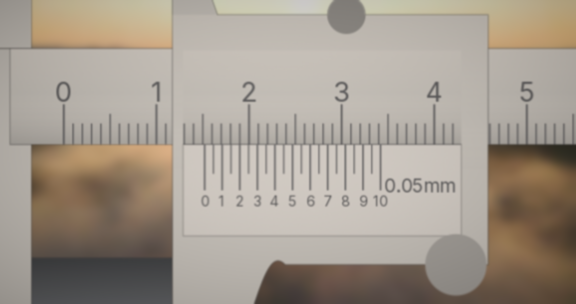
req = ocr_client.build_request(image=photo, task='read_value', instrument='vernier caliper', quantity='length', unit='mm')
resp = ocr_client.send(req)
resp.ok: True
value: 15.2 mm
